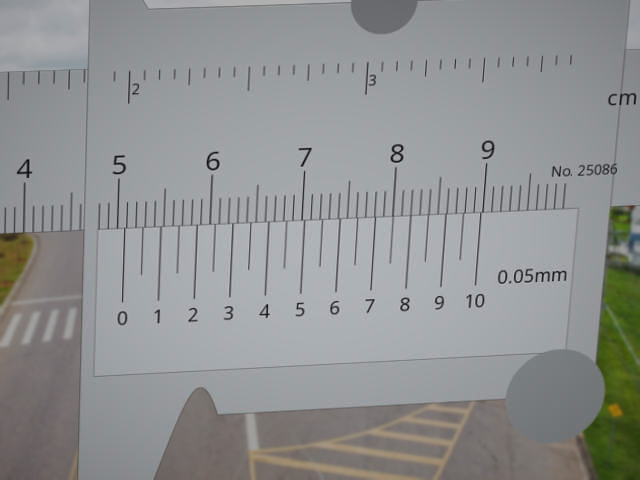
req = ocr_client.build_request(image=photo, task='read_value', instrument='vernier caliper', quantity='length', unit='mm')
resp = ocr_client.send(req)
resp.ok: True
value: 50.8 mm
